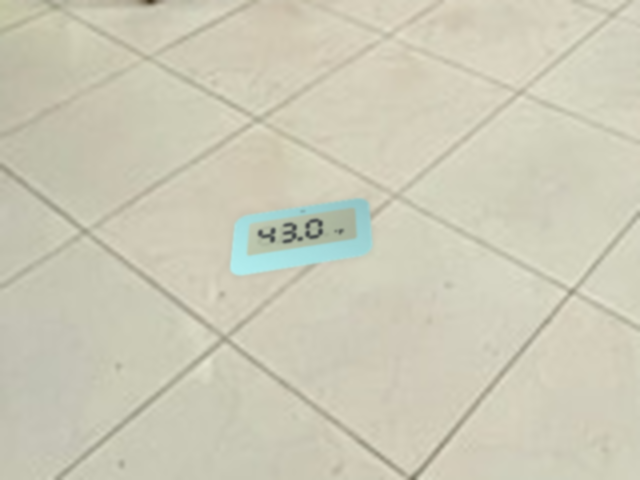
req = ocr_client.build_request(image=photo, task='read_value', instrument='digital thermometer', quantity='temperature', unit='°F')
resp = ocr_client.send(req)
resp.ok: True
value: 43.0 °F
